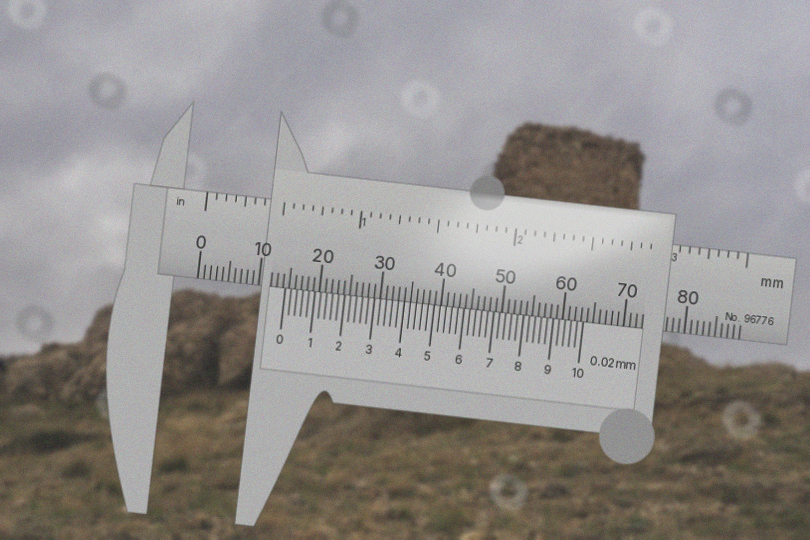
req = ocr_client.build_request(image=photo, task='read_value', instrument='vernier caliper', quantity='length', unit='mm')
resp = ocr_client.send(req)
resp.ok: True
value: 14.4 mm
